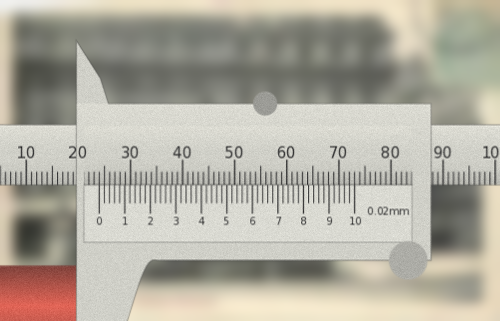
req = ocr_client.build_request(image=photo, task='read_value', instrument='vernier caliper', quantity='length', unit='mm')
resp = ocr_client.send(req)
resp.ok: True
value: 24.0 mm
